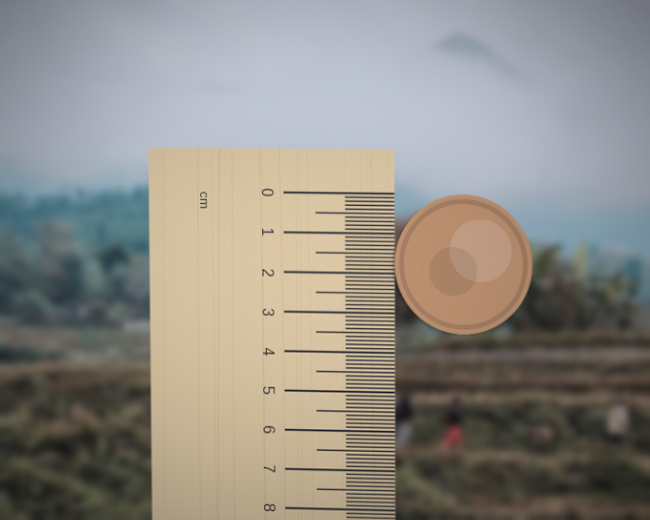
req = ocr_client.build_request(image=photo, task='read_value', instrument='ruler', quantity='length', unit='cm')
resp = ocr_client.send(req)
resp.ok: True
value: 3.5 cm
